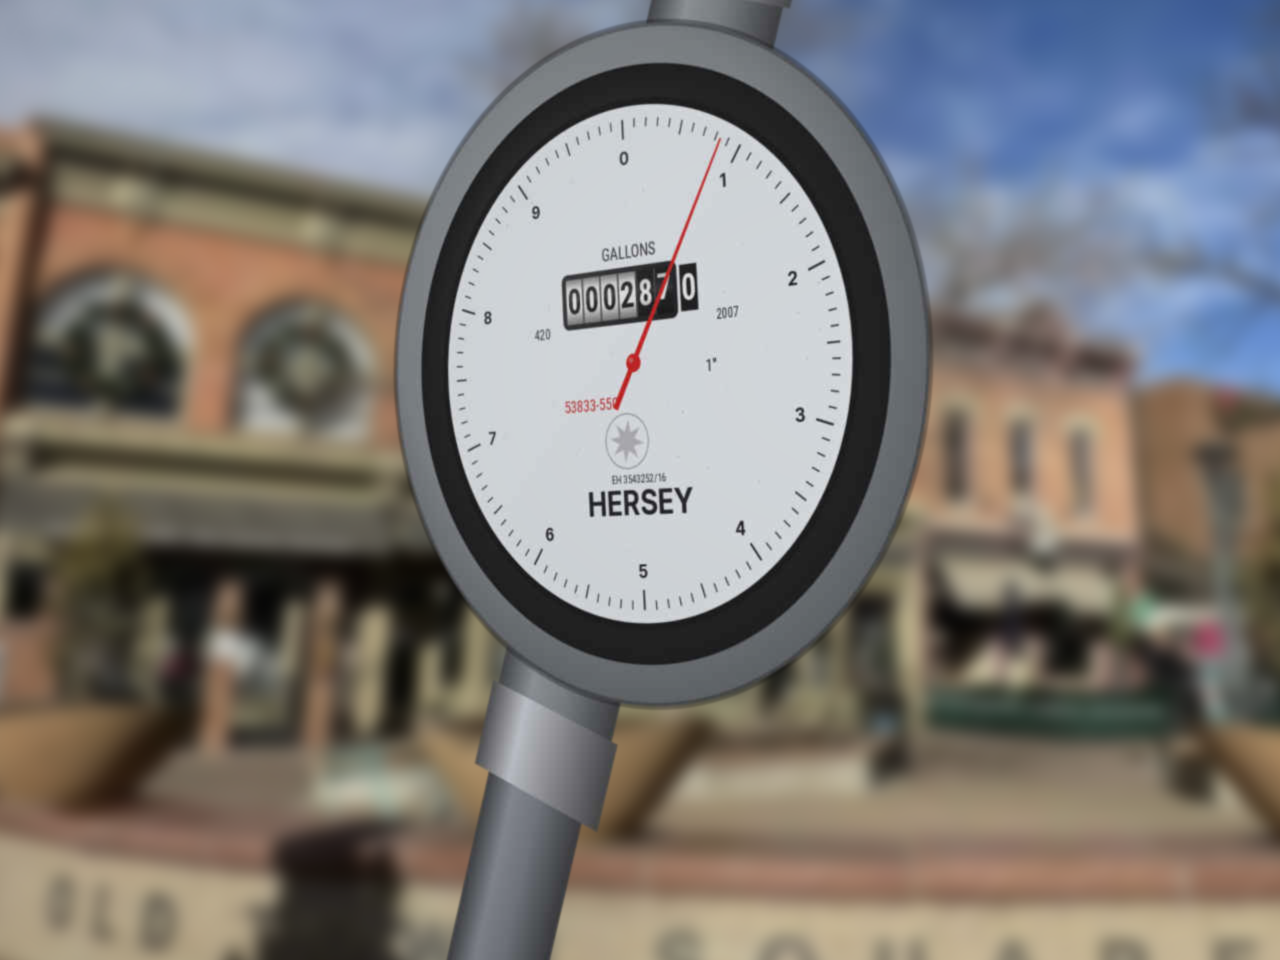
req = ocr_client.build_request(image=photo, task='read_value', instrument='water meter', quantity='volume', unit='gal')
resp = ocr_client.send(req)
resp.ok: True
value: 2870.8 gal
